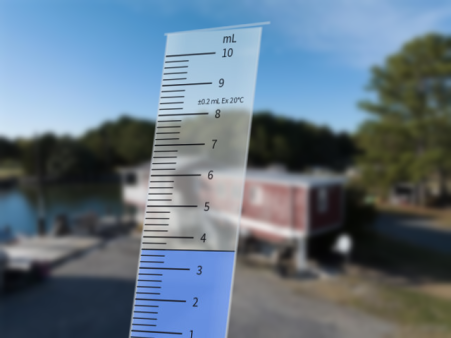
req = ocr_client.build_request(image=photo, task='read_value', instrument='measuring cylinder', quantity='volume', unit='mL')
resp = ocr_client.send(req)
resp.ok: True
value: 3.6 mL
